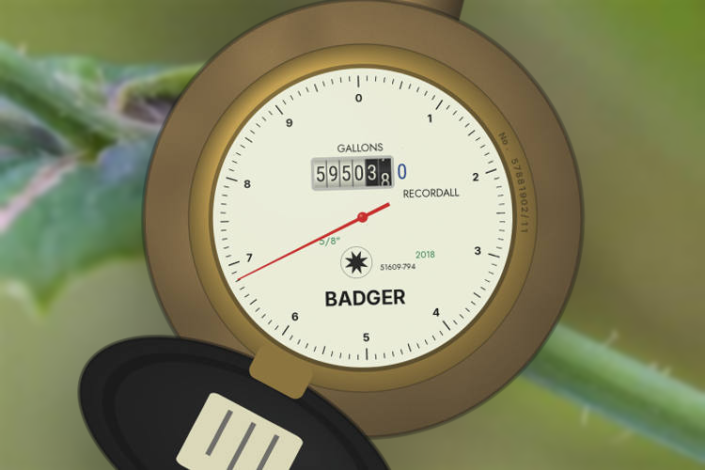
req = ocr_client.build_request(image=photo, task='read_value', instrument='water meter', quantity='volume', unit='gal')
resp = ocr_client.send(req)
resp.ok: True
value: 5950376.8 gal
